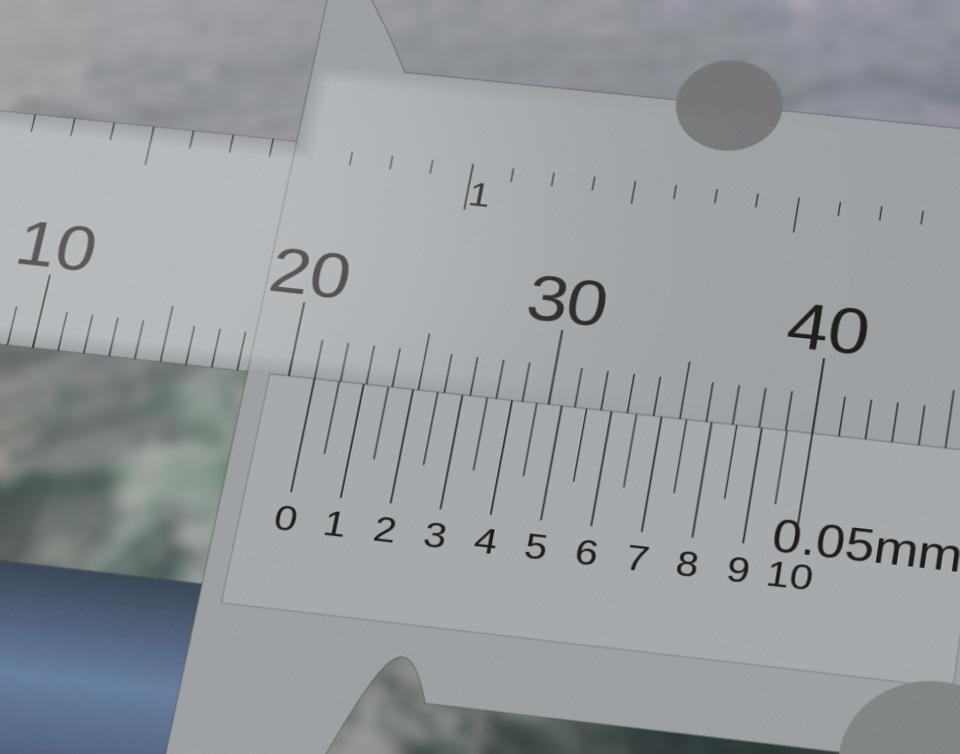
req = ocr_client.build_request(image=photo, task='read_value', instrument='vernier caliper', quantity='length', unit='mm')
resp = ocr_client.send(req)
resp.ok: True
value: 21.00 mm
